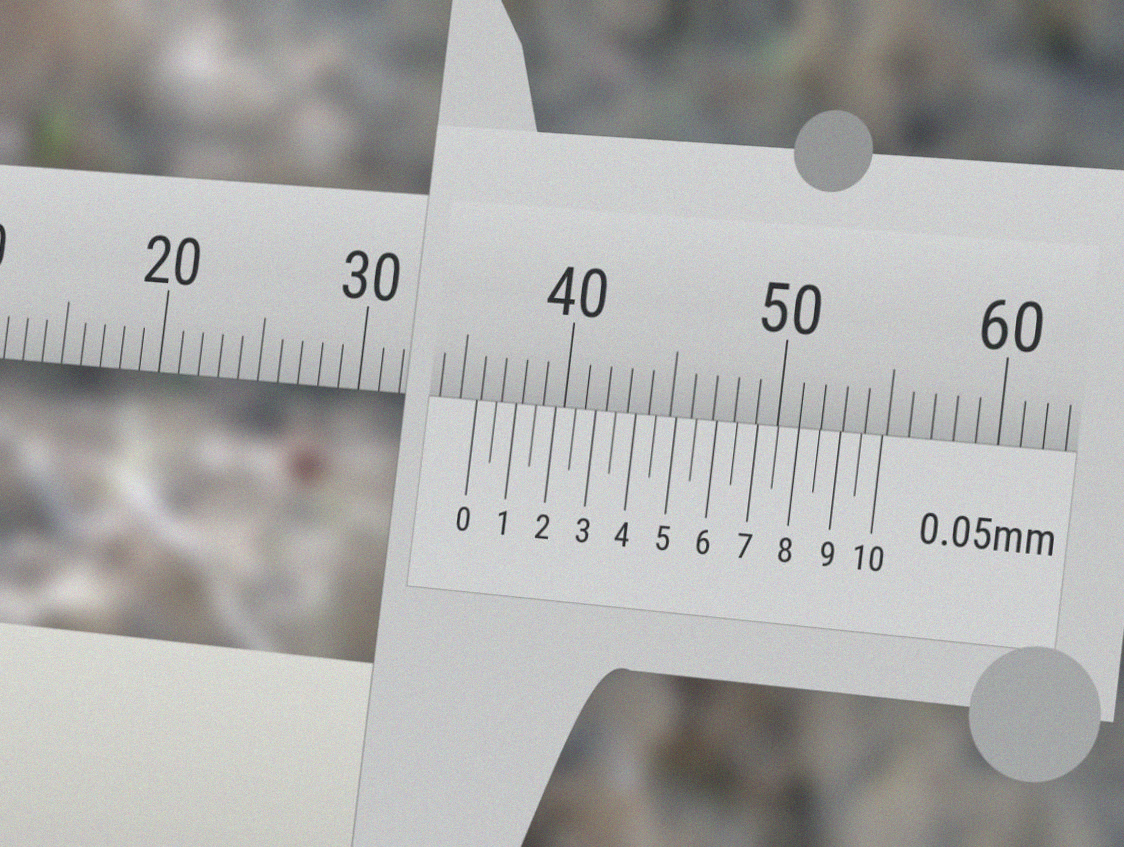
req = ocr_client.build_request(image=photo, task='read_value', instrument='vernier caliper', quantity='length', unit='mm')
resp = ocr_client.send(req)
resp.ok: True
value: 35.8 mm
